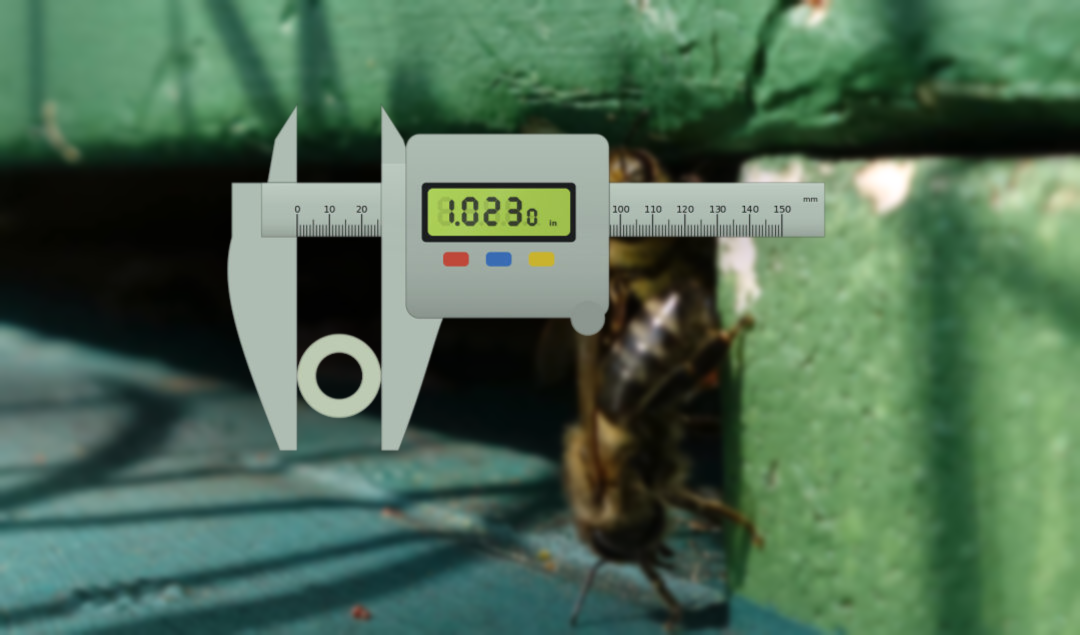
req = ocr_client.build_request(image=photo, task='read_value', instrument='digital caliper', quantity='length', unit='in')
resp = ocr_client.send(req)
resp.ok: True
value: 1.0230 in
